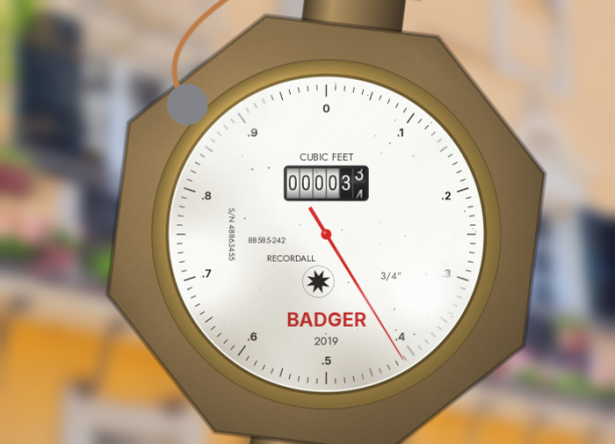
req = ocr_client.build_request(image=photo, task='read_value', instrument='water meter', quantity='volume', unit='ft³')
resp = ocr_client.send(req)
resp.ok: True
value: 33.41 ft³
